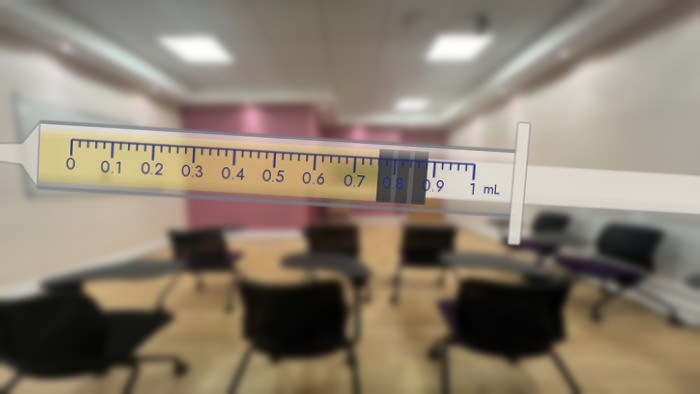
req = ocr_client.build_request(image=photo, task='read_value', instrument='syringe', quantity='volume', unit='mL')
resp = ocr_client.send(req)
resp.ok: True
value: 0.76 mL
